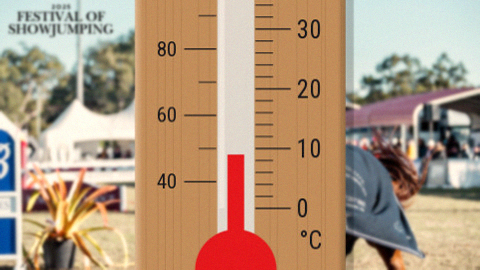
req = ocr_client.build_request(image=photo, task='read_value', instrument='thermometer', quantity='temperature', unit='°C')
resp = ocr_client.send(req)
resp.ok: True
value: 9 °C
